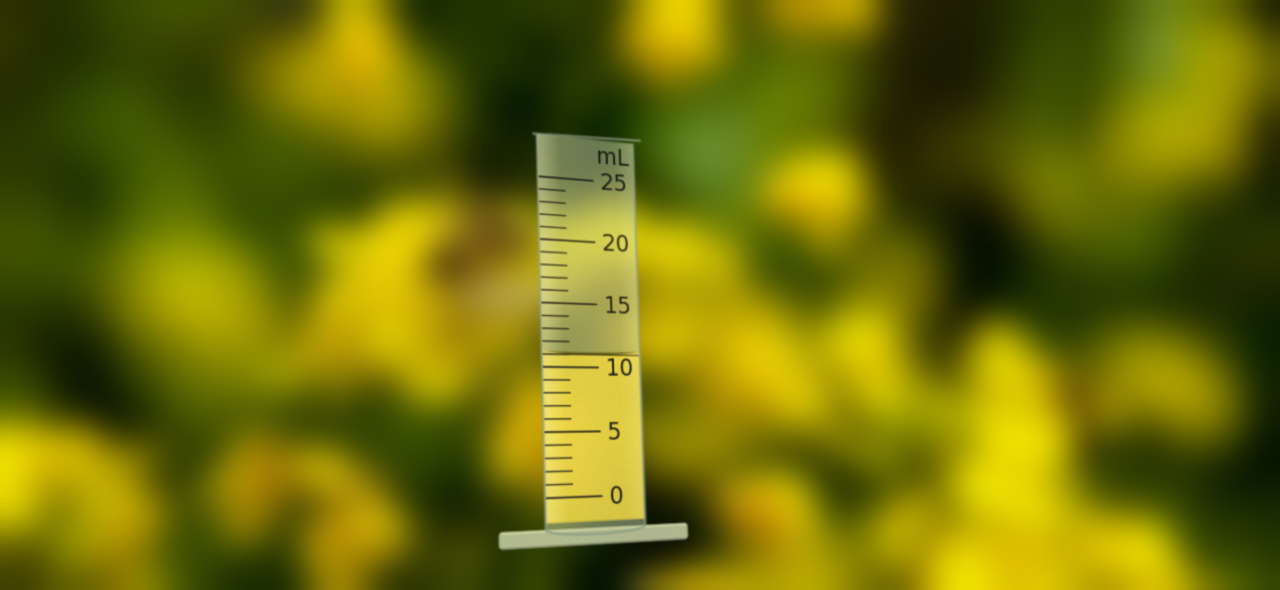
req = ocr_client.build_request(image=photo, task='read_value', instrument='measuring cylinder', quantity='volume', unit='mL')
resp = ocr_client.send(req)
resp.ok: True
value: 11 mL
